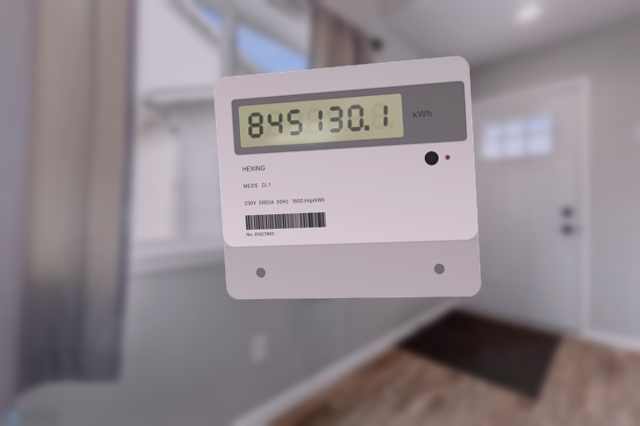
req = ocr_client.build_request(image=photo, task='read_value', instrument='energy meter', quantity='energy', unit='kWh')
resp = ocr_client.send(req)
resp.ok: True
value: 845130.1 kWh
